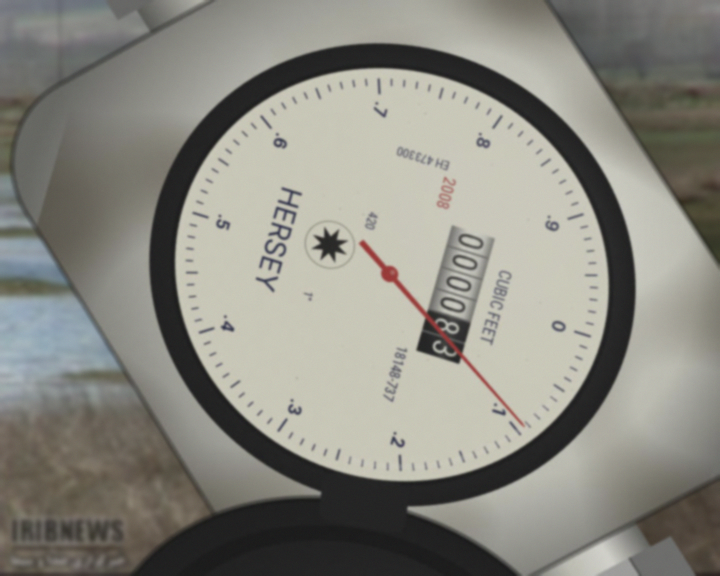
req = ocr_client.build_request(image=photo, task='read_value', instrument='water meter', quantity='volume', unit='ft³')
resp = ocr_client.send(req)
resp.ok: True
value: 83.09 ft³
